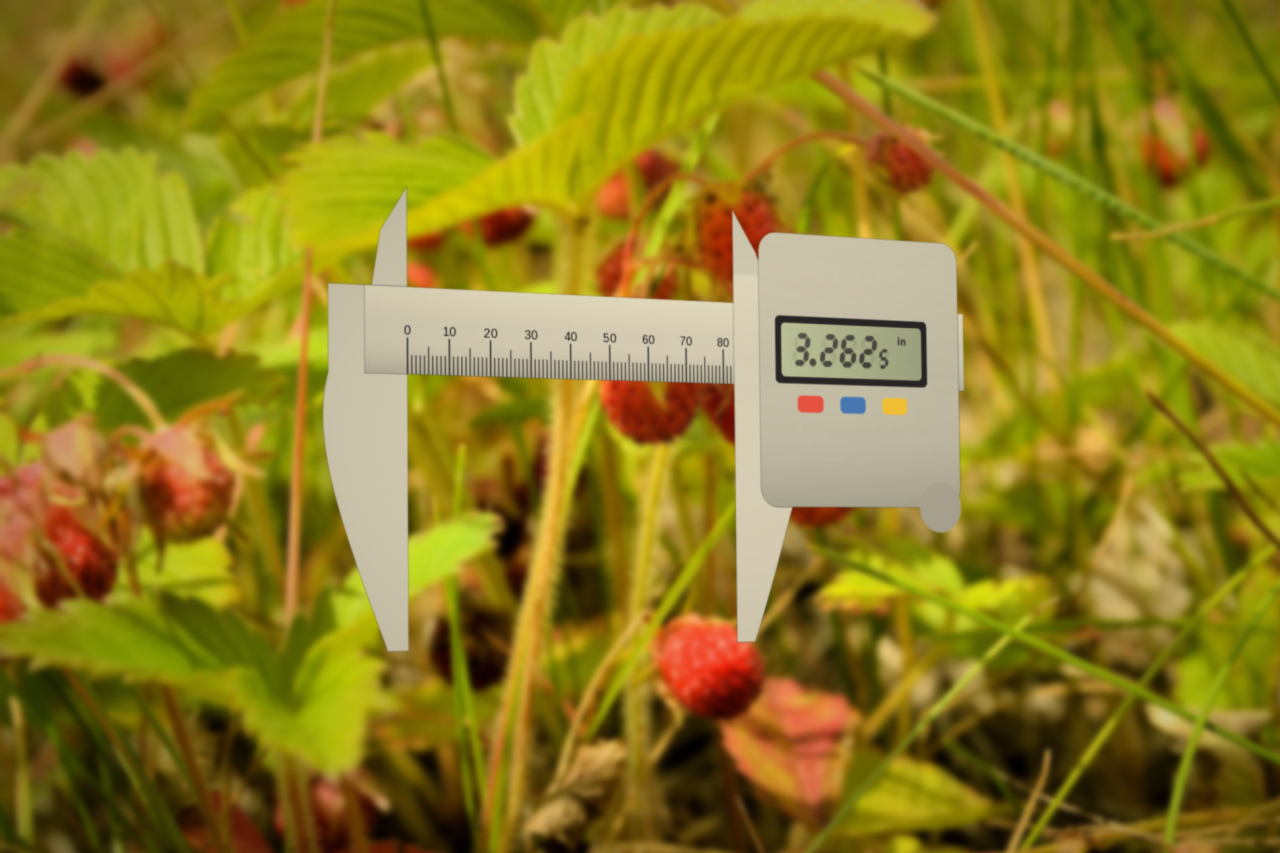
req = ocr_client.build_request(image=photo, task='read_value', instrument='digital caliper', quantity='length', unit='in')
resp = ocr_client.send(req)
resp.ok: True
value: 3.2625 in
